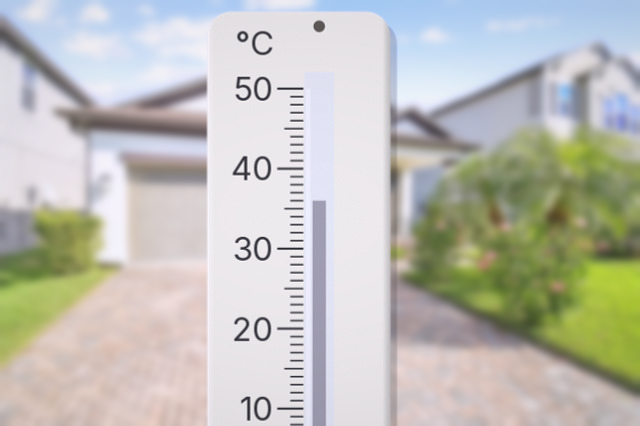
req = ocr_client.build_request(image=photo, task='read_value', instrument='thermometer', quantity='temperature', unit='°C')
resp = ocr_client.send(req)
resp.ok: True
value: 36 °C
